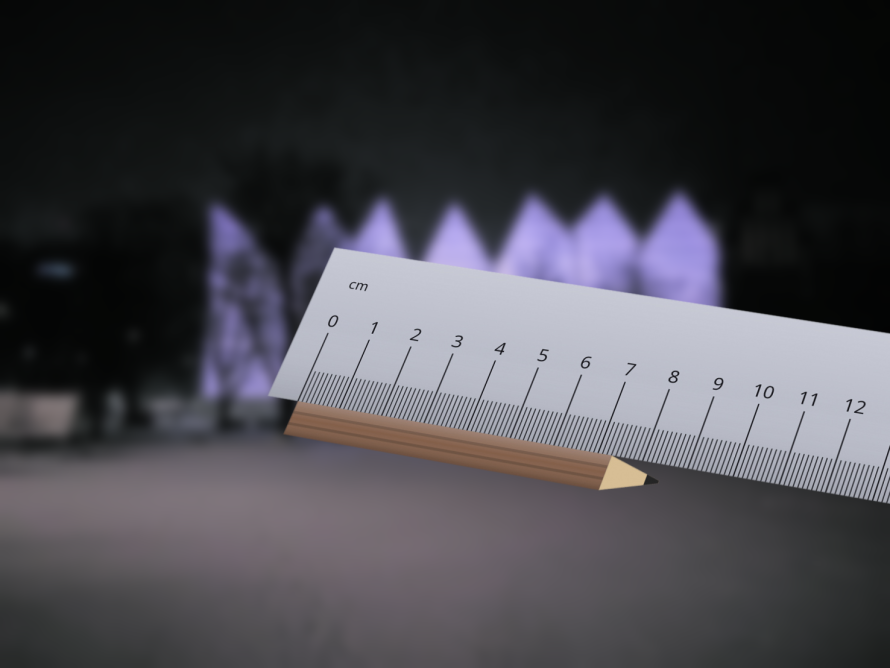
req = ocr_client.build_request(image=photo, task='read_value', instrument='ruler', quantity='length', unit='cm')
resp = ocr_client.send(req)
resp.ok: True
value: 8.5 cm
